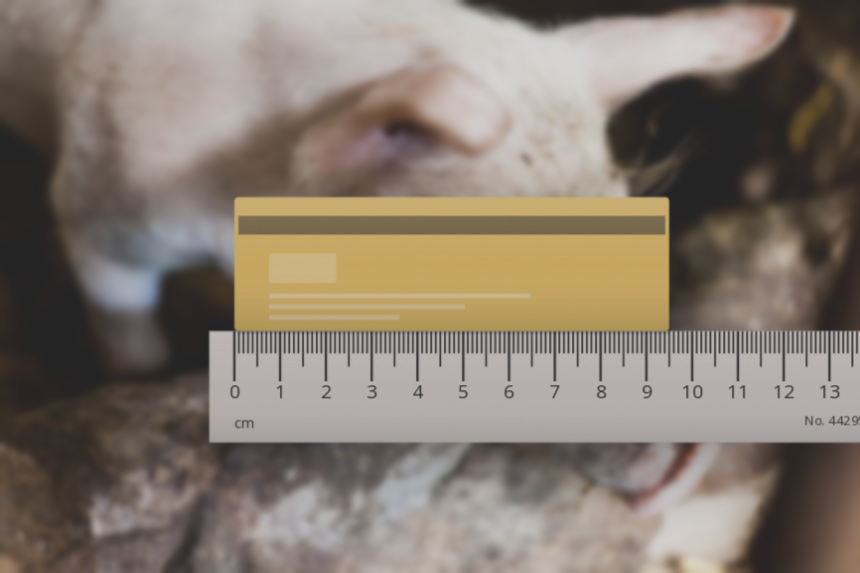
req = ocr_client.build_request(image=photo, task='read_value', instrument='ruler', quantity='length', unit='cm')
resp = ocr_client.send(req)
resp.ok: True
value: 9.5 cm
